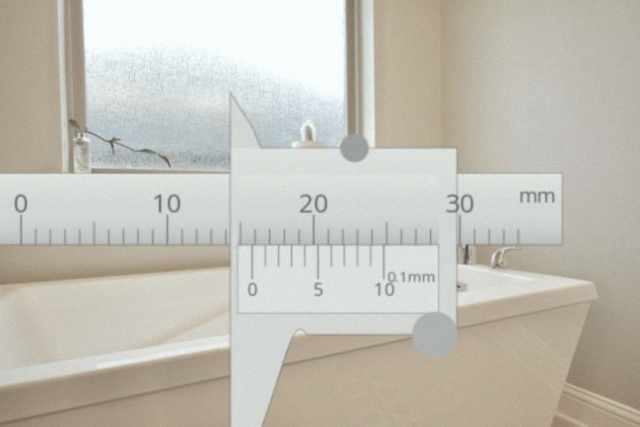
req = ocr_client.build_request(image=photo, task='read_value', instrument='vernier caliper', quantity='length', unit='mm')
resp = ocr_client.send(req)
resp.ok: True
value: 15.8 mm
